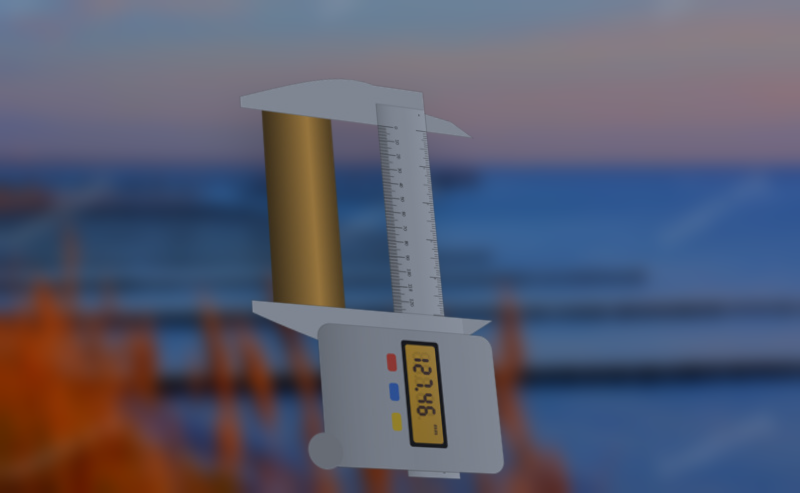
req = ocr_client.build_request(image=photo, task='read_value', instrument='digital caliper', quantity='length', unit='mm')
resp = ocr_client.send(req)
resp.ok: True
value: 127.46 mm
